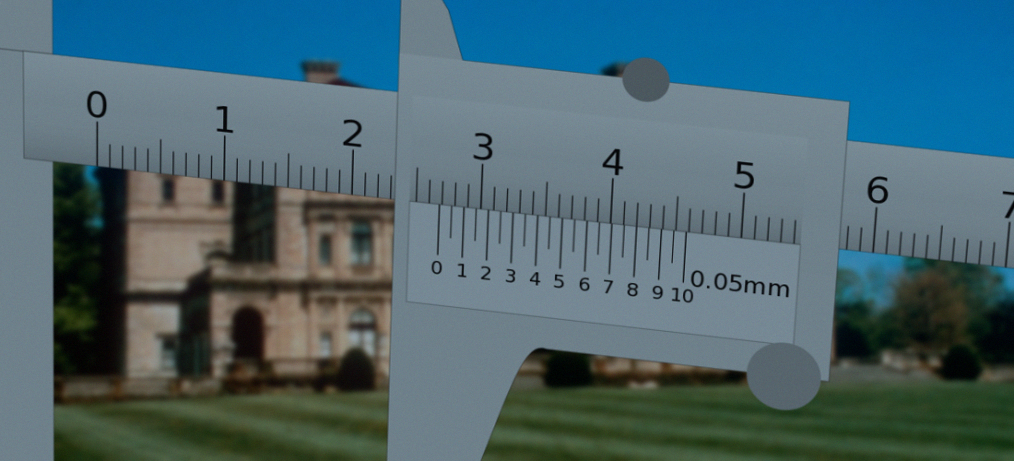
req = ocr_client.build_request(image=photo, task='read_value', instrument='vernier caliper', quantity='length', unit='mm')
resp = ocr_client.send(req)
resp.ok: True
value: 26.8 mm
